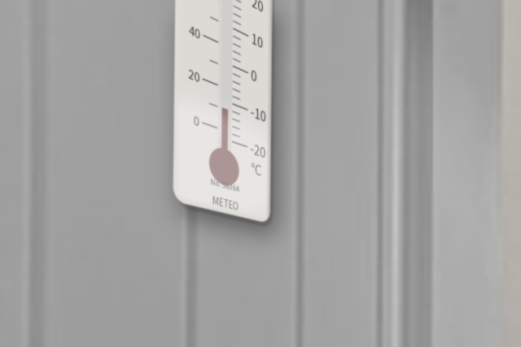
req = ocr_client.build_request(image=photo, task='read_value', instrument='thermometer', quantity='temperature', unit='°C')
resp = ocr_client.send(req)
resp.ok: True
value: -12 °C
